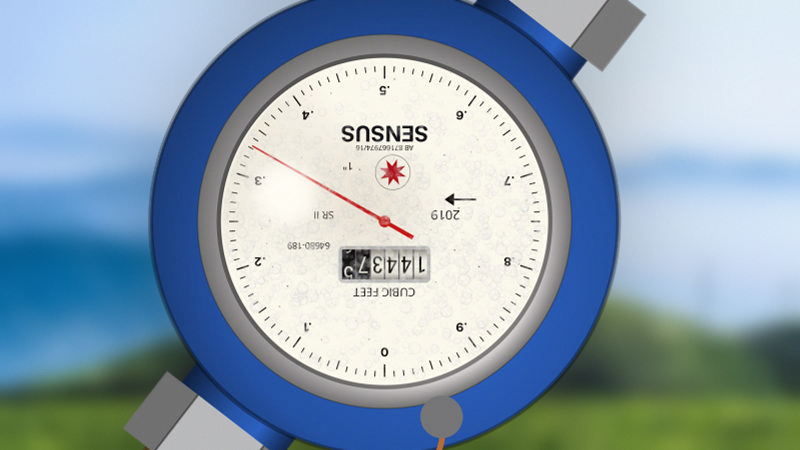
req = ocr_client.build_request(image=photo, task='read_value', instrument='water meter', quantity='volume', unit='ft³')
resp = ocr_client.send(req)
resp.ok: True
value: 144375.33 ft³
